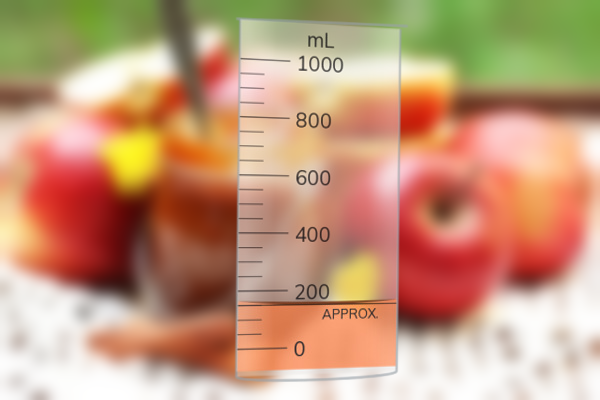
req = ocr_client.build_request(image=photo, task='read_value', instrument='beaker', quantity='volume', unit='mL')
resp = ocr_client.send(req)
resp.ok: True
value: 150 mL
